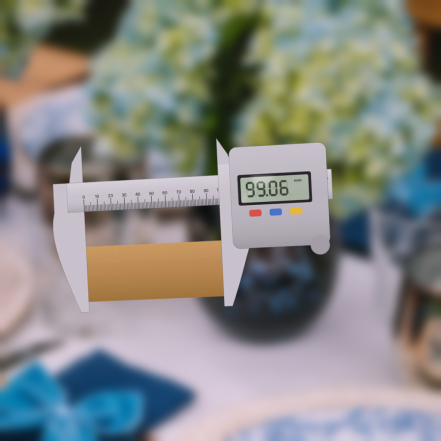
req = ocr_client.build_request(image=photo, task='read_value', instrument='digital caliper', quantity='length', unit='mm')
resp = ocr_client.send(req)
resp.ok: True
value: 99.06 mm
